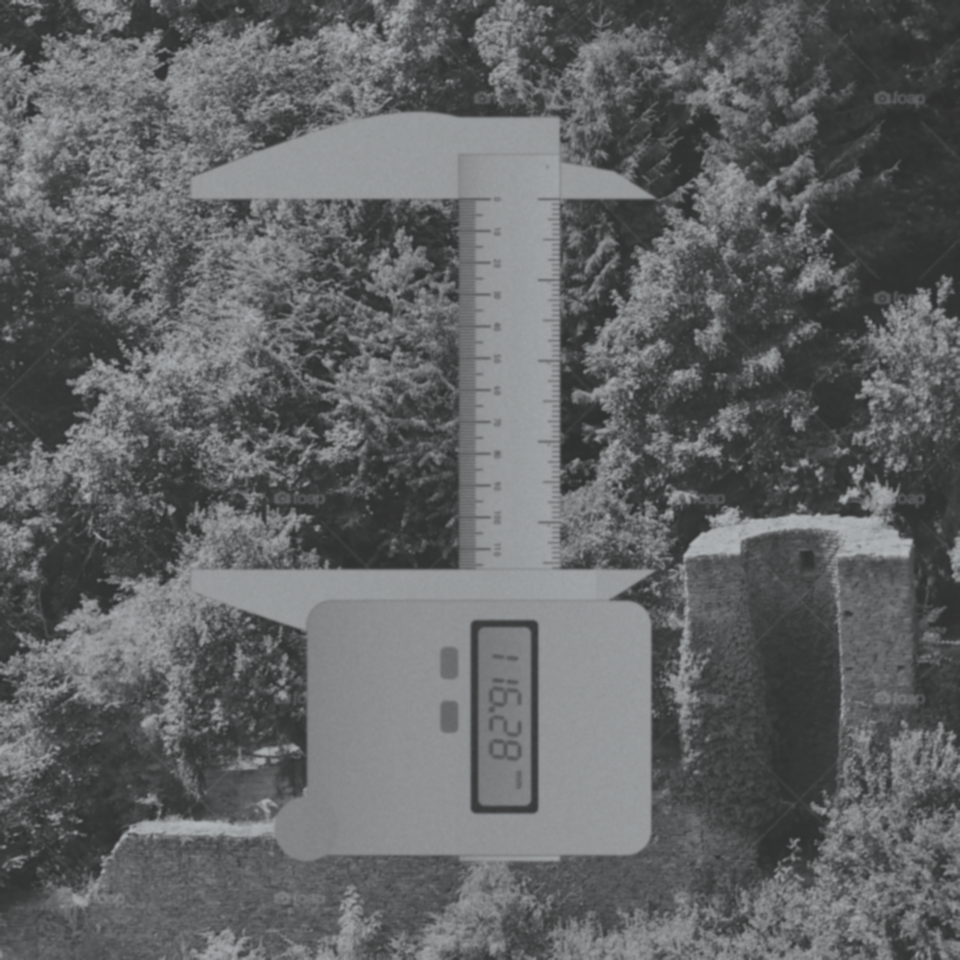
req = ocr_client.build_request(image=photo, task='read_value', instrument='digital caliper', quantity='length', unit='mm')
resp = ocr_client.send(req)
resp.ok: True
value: 116.28 mm
